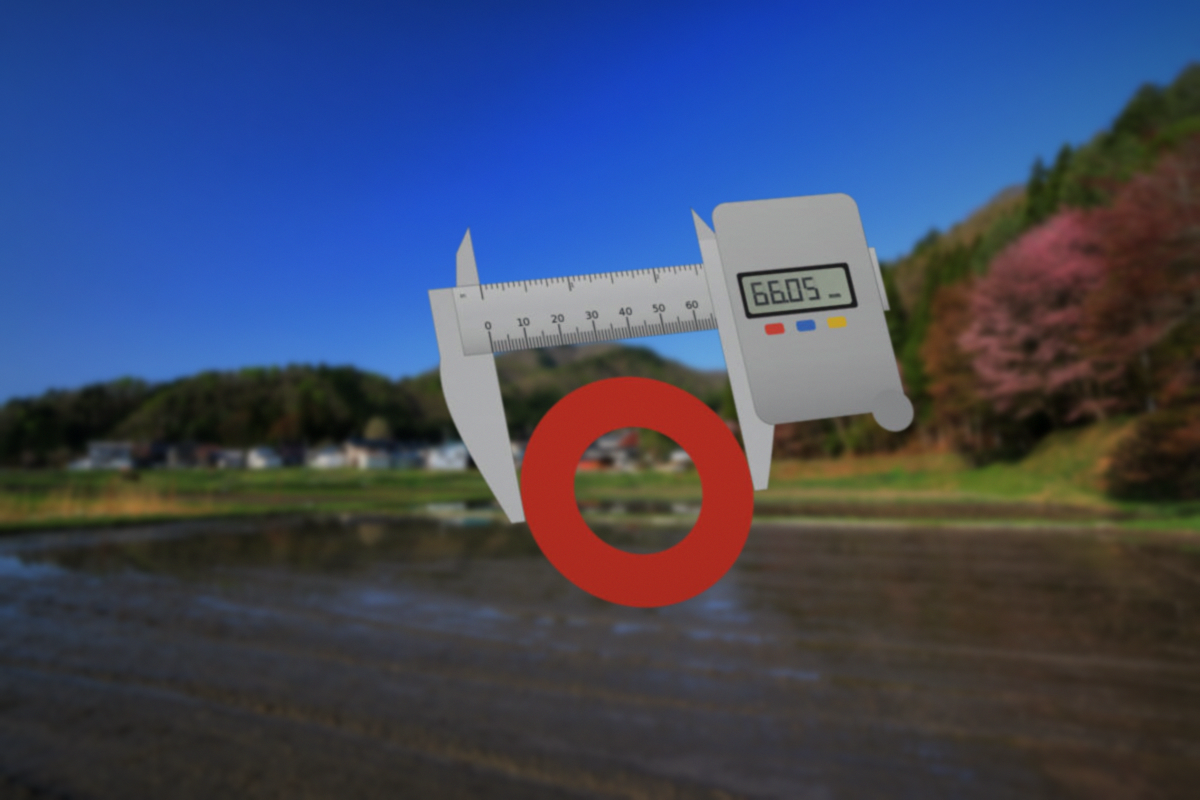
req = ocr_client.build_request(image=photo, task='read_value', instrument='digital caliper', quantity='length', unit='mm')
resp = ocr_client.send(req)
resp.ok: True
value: 66.05 mm
